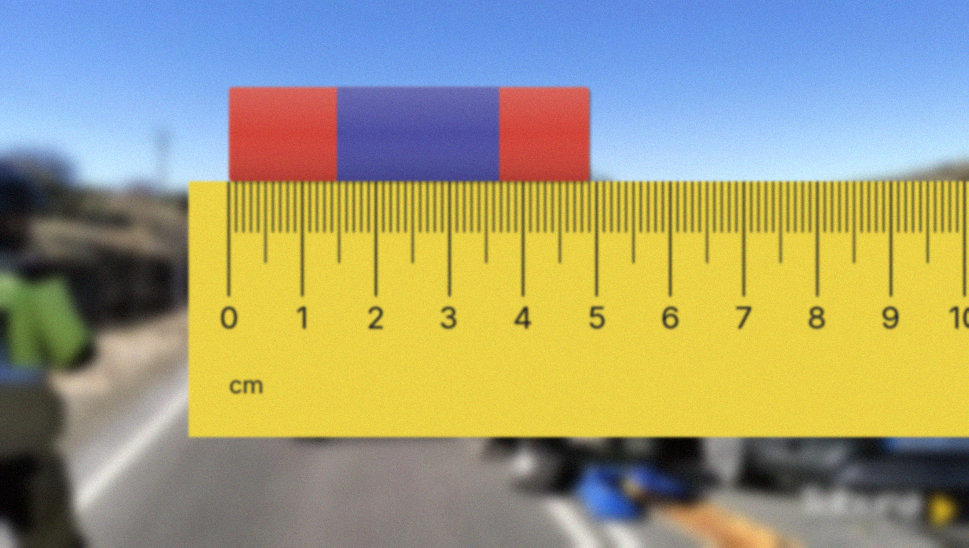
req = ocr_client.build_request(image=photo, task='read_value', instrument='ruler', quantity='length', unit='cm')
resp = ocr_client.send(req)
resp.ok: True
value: 4.9 cm
